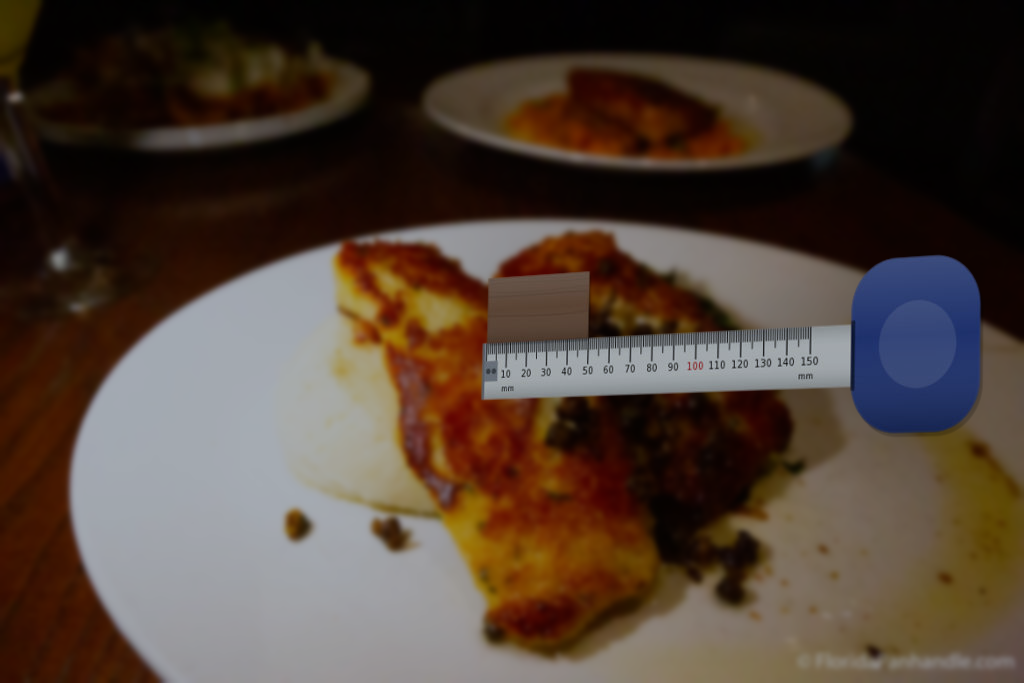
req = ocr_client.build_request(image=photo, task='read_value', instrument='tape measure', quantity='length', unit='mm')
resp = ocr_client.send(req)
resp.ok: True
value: 50 mm
